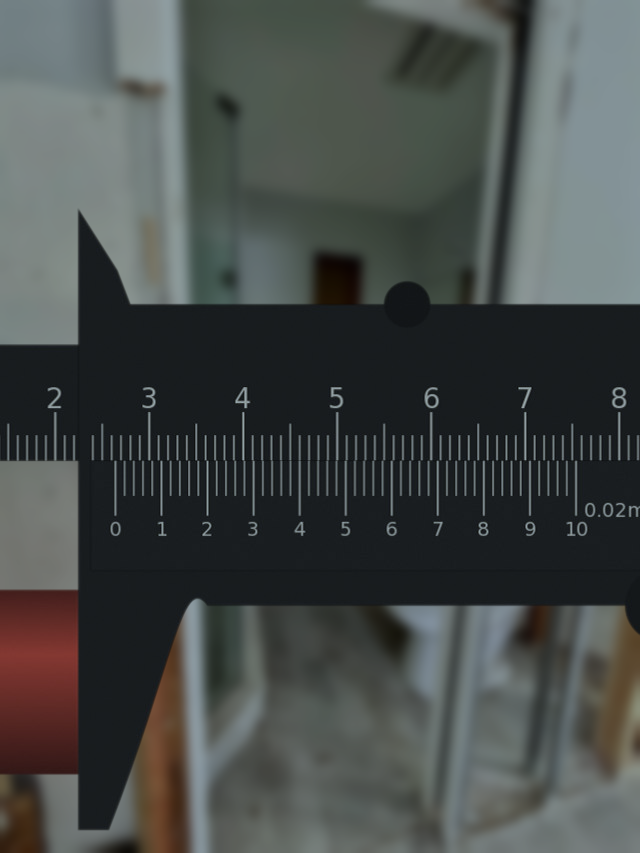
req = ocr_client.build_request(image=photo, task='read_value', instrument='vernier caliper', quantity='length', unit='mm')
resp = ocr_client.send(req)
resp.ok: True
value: 26.4 mm
